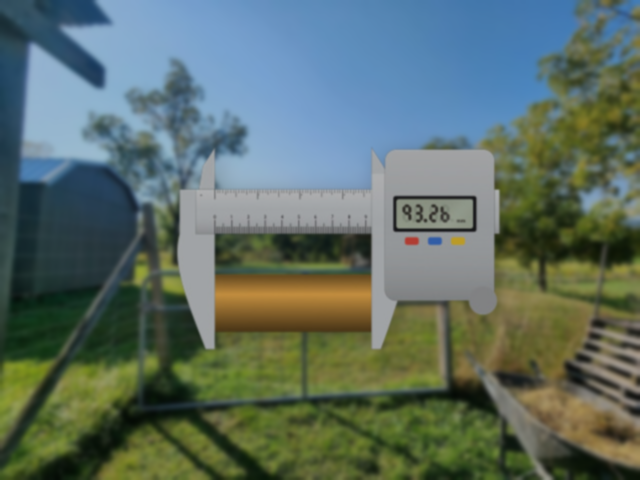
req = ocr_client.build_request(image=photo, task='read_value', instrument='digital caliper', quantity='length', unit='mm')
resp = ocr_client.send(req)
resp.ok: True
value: 93.26 mm
